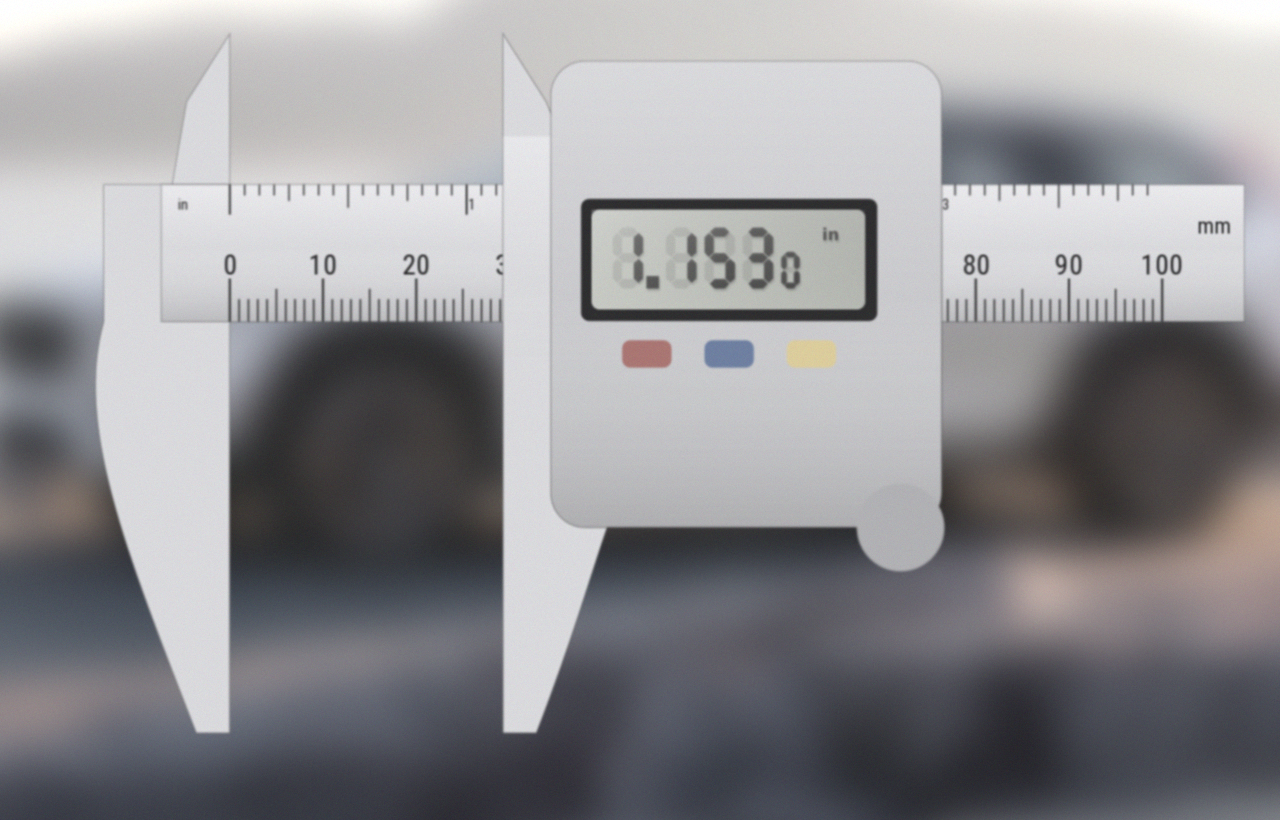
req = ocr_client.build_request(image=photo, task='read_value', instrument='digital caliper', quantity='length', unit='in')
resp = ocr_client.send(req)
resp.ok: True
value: 1.1530 in
